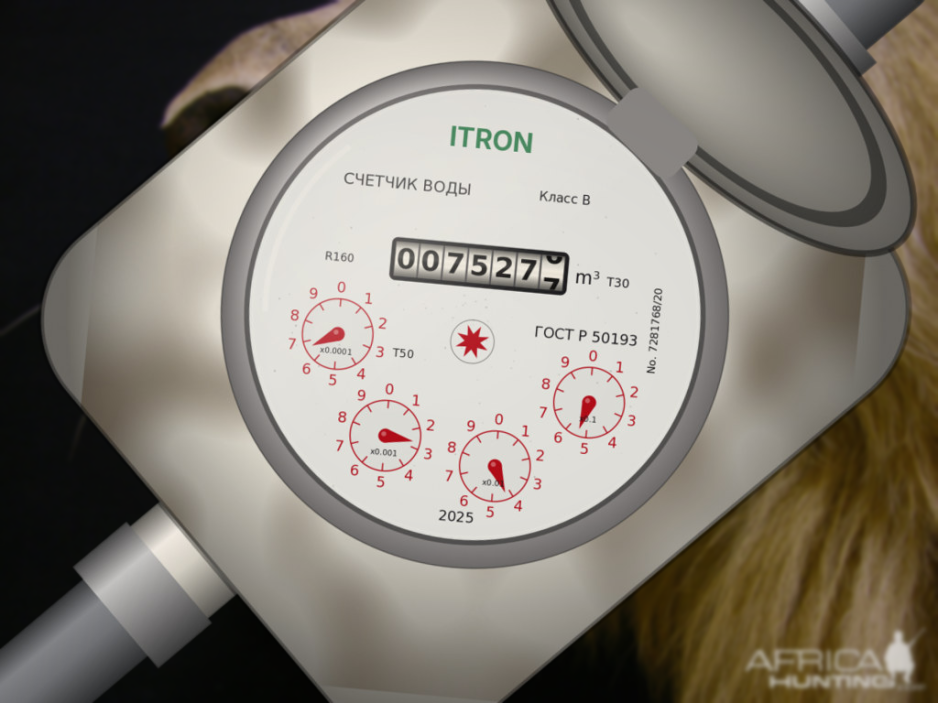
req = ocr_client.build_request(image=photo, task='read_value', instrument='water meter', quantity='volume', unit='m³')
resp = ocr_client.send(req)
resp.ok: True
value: 75276.5426 m³
